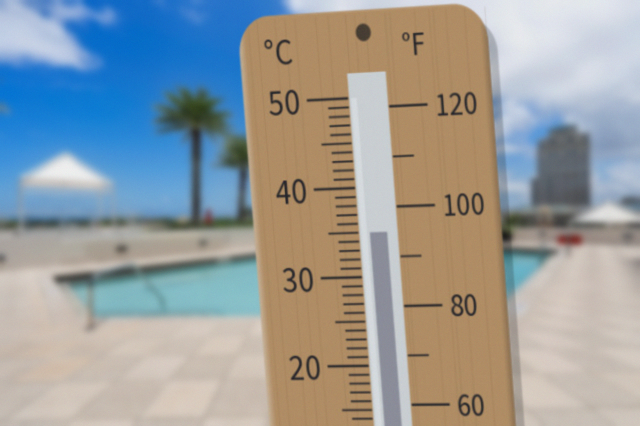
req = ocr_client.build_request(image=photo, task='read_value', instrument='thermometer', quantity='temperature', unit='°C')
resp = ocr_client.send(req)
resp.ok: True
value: 35 °C
